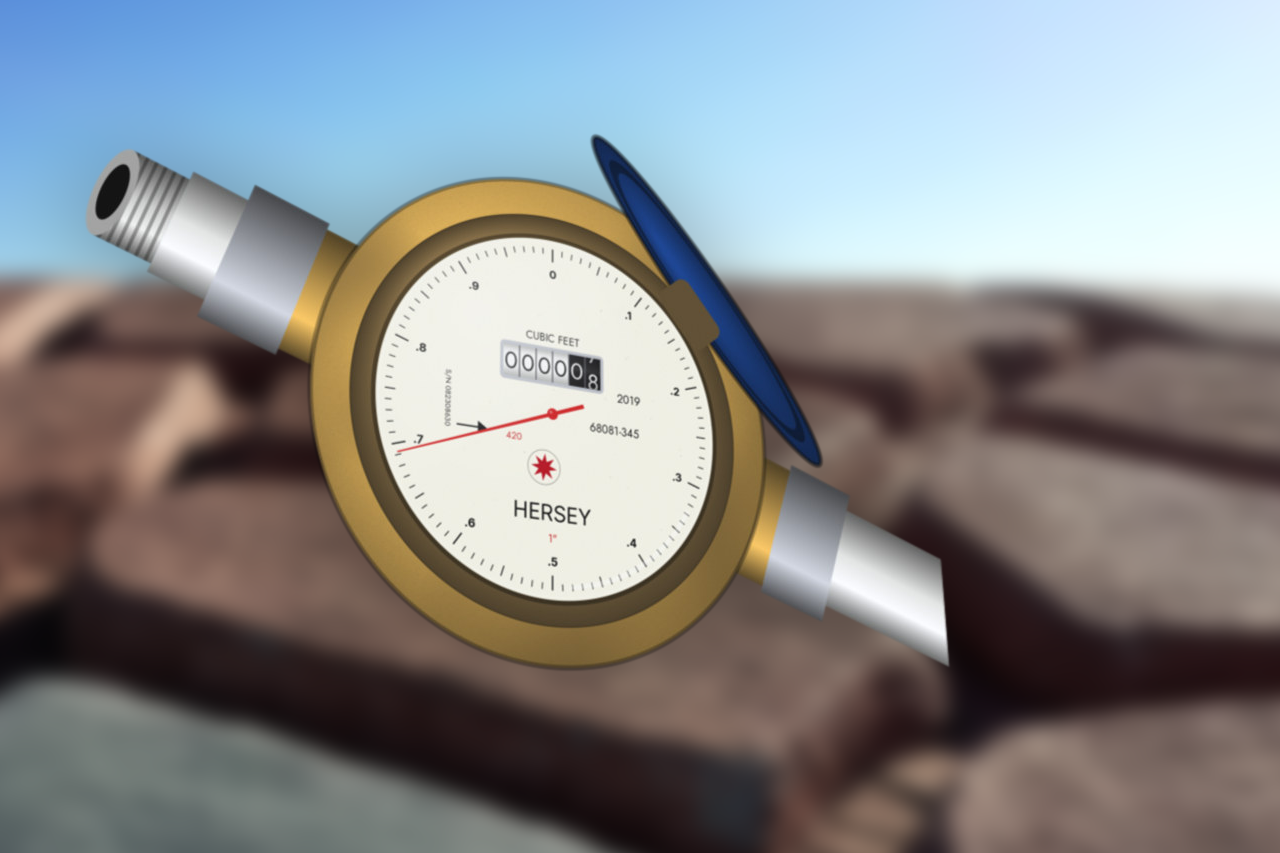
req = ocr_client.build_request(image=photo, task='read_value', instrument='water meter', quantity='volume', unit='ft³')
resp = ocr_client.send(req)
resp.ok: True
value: 7.69 ft³
